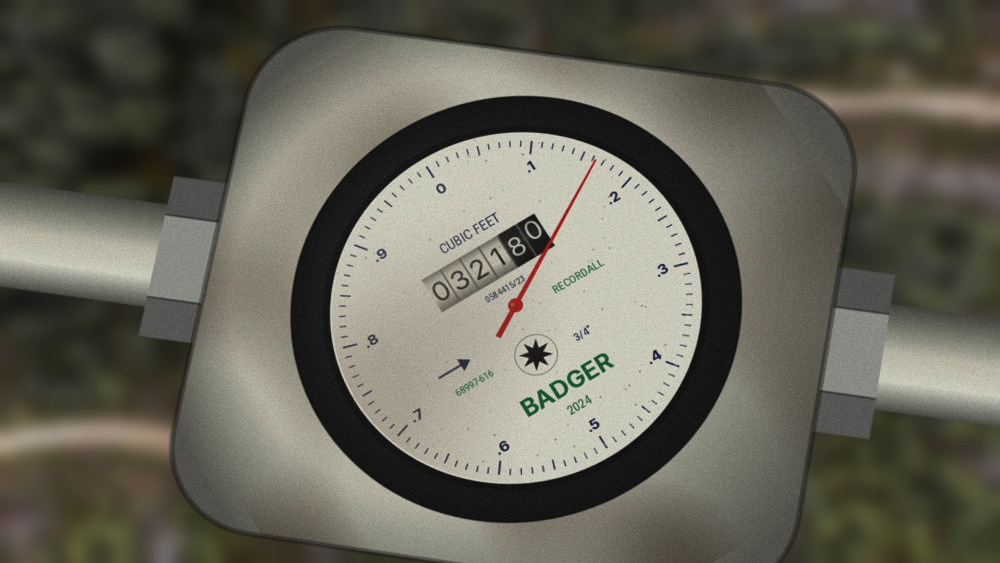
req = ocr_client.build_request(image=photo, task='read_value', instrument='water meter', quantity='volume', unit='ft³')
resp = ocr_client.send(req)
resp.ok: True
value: 32180.16 ft³
